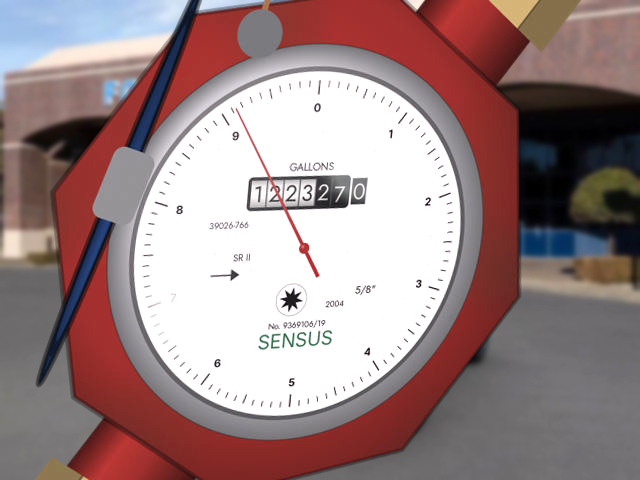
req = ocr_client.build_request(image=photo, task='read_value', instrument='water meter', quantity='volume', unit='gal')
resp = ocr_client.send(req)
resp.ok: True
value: 1223269.1 gal
